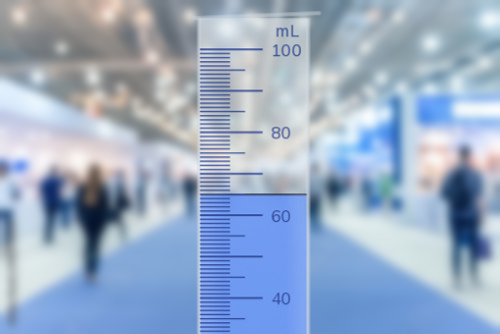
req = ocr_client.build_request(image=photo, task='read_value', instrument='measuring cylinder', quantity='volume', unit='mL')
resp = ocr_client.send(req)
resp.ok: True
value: 65 mL
